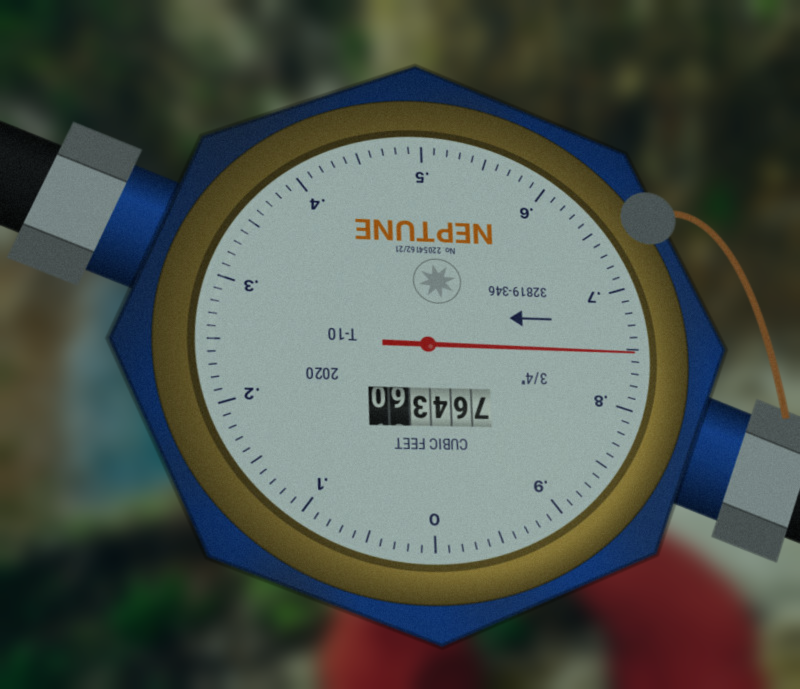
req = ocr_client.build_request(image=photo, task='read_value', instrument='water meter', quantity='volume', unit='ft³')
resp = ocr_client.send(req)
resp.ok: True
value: 764359.75 ft³
